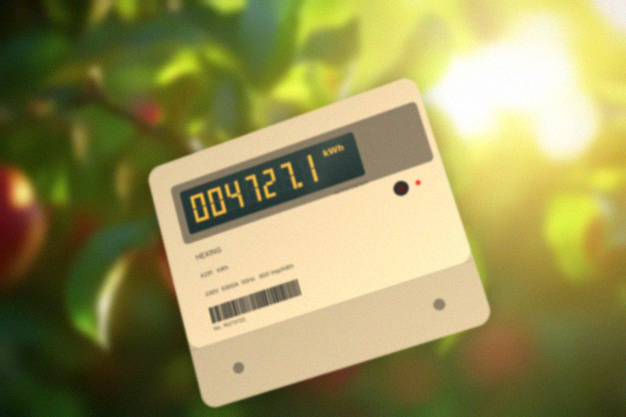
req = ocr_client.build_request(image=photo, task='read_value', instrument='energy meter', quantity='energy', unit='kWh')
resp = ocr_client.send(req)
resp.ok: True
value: 4727.1 kWh
